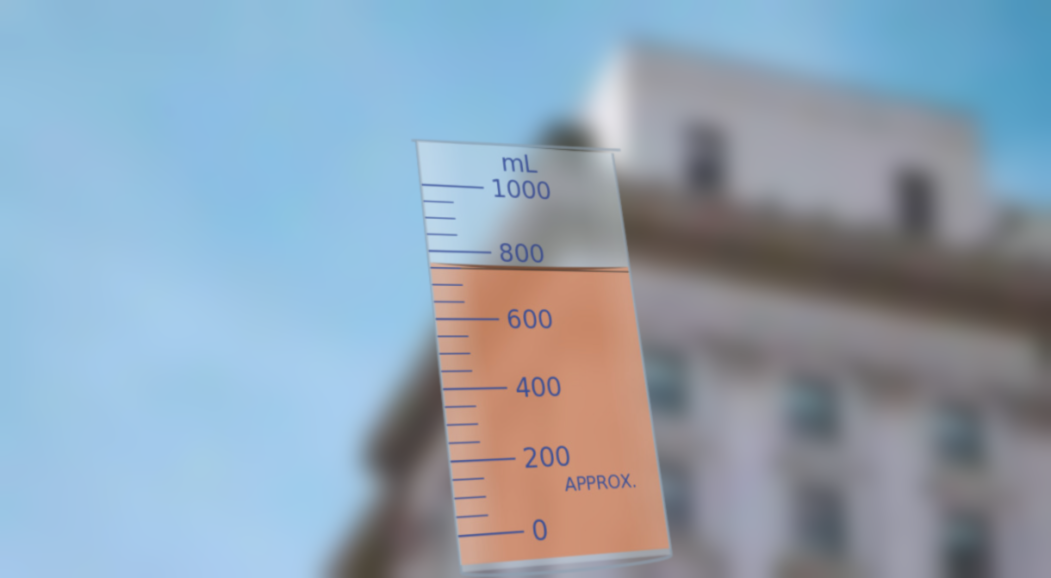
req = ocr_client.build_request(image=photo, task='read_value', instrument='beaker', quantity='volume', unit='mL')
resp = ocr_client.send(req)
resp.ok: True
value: 750 mL
